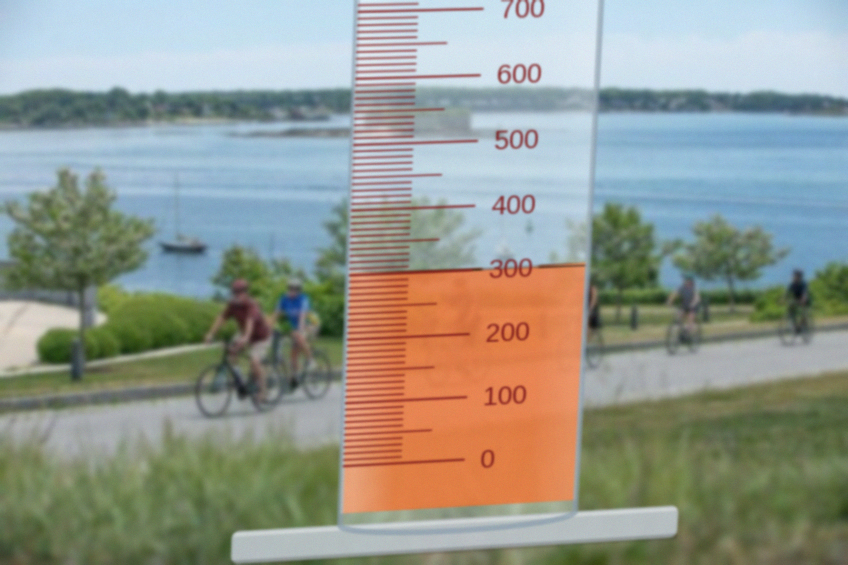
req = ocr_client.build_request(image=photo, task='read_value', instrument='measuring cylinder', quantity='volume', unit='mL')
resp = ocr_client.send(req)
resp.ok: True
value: 300 mL
